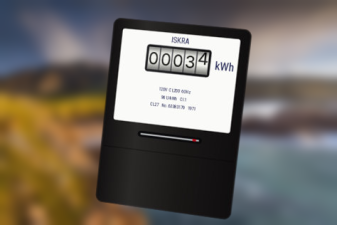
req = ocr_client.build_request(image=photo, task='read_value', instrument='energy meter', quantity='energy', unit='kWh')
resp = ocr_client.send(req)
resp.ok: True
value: 34 kWh
